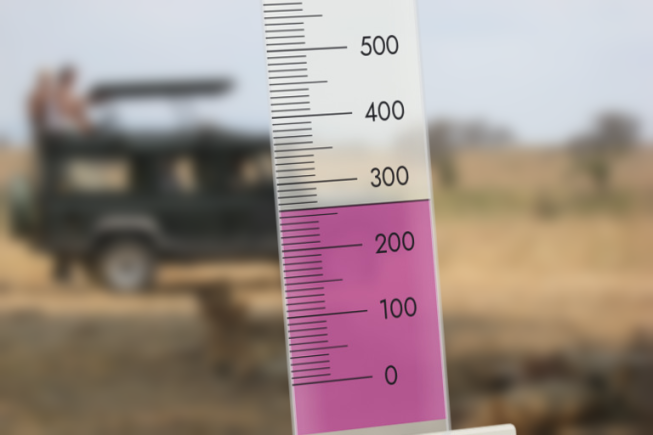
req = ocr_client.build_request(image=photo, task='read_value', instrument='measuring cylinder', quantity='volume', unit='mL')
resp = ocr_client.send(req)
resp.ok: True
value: 260 mL
